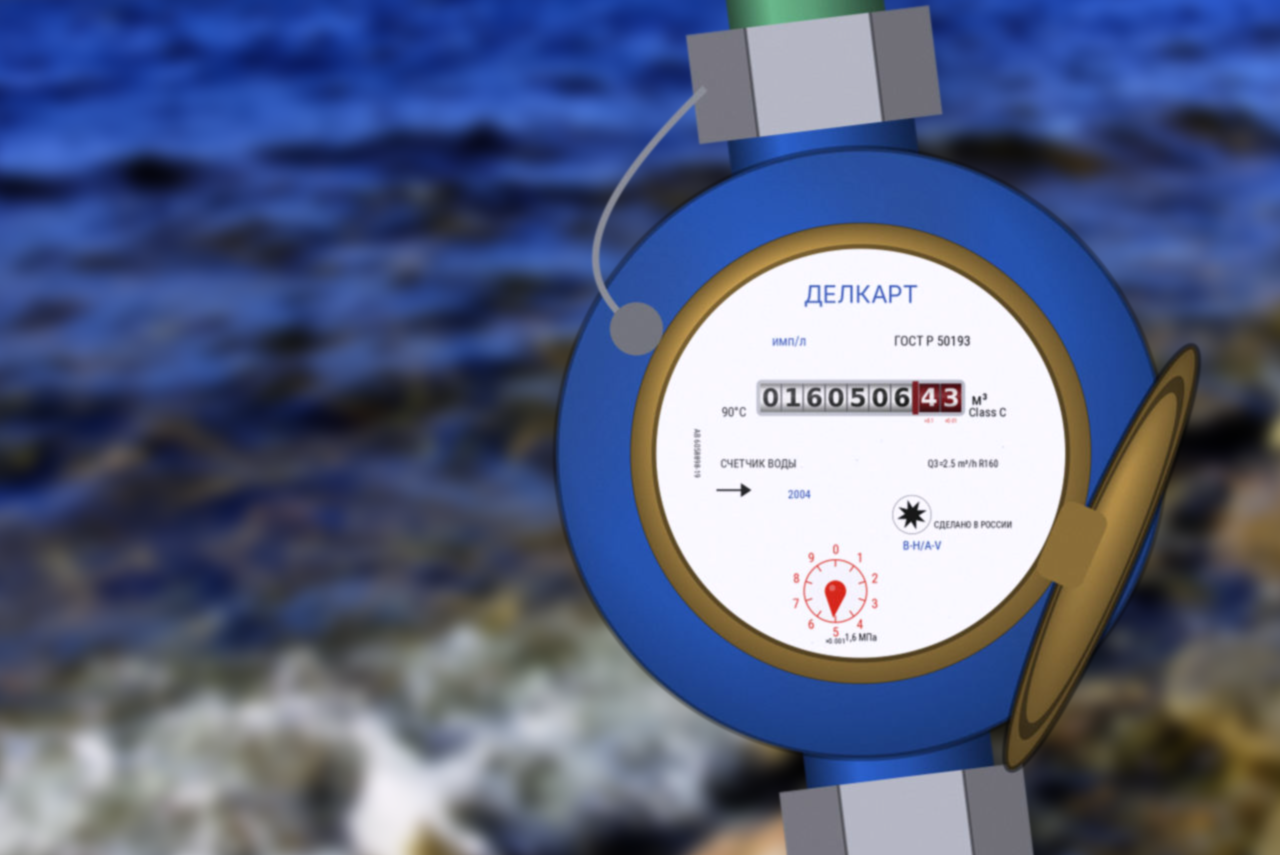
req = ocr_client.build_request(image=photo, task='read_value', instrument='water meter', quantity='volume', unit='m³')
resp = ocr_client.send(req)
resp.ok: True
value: 160506.435 m³
